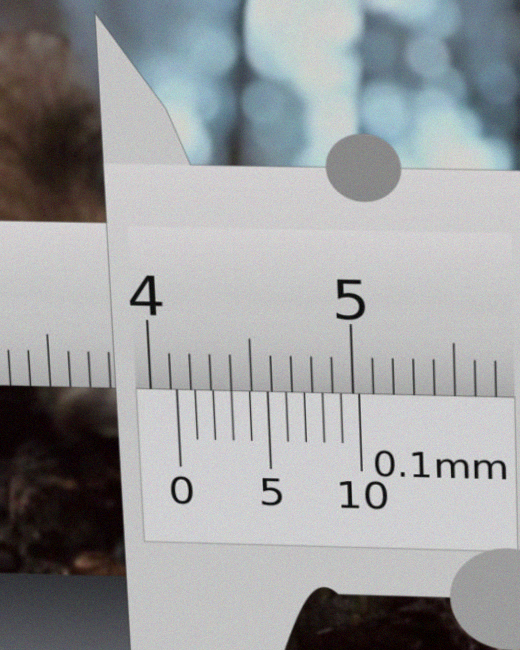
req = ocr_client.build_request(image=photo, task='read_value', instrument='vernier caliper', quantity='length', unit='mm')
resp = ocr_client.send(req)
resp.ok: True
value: 41.3 mm
